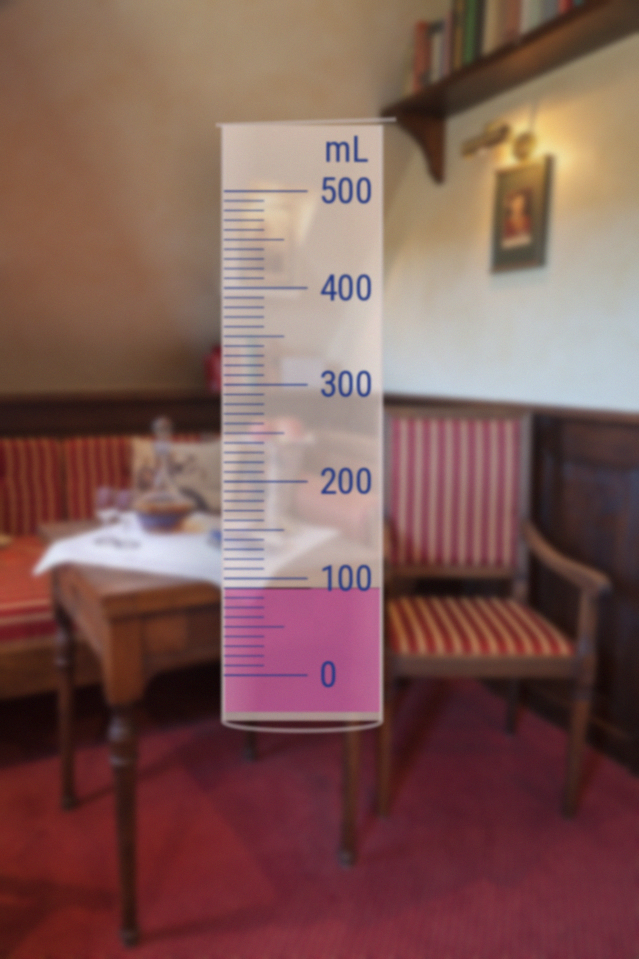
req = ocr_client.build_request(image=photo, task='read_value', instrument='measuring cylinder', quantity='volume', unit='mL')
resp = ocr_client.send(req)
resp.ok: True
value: 90 mL
